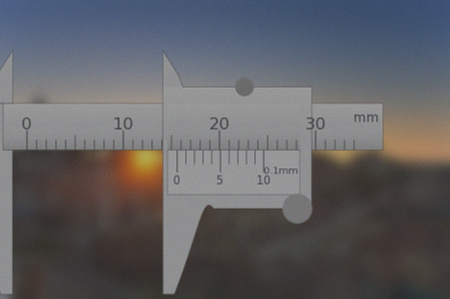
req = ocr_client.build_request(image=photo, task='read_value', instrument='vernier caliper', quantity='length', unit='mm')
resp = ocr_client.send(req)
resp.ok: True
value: 15.6 mm
